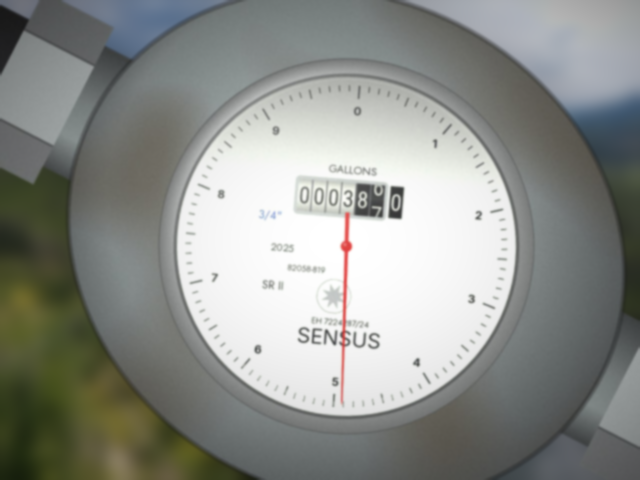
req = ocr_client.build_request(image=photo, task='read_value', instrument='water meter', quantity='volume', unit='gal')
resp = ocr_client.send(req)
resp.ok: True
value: 3864.9 gal
